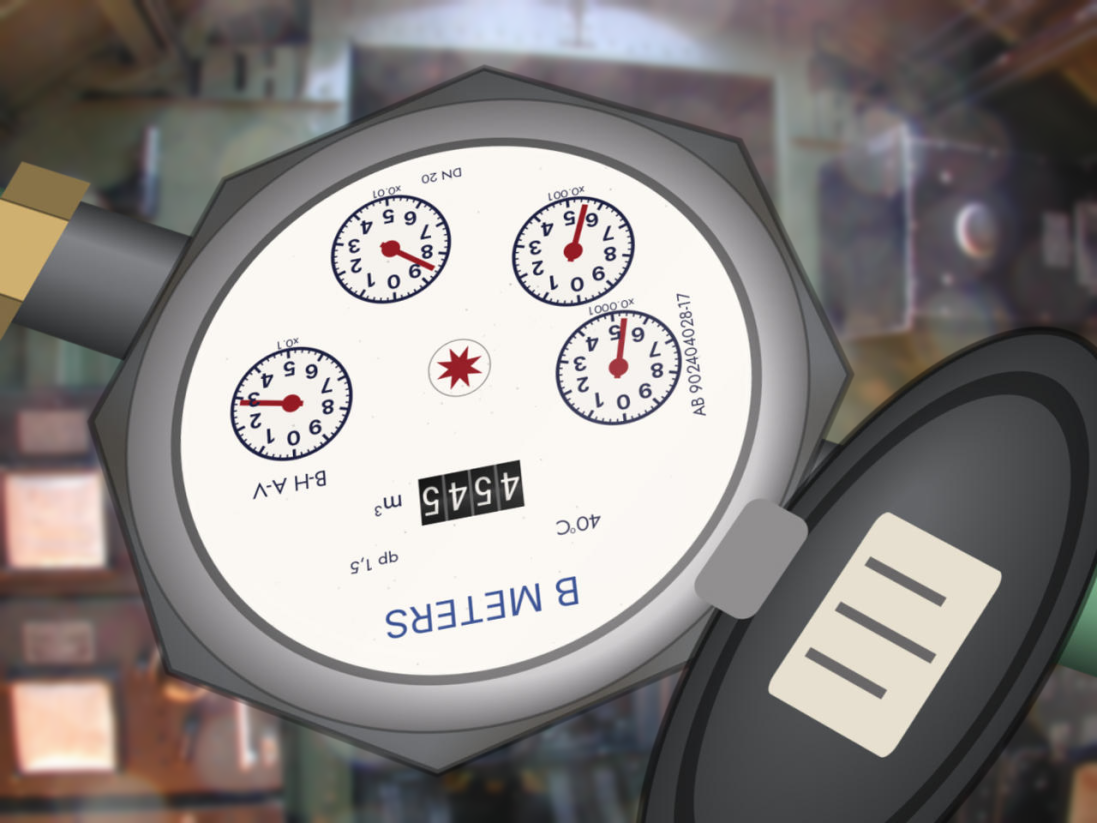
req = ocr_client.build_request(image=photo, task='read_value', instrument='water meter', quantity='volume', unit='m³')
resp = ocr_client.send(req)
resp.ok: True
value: 4545.2855 m³
